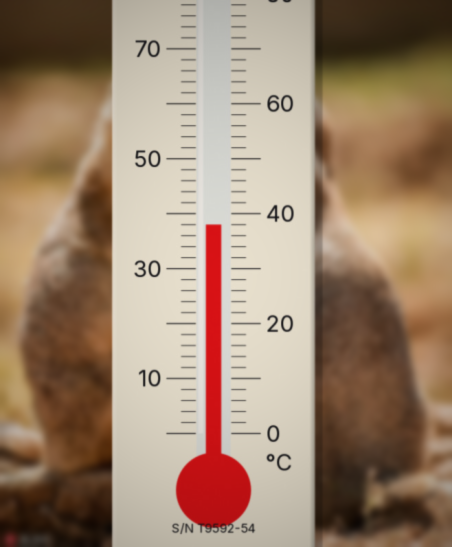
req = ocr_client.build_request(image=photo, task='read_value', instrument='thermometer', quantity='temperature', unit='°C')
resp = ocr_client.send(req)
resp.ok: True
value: 38 °C
